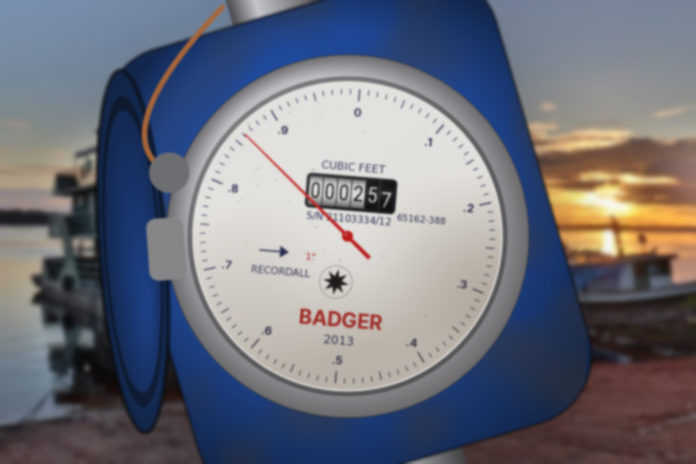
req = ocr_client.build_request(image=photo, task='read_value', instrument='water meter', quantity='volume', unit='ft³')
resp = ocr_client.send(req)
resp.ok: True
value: 256.86 ft³
